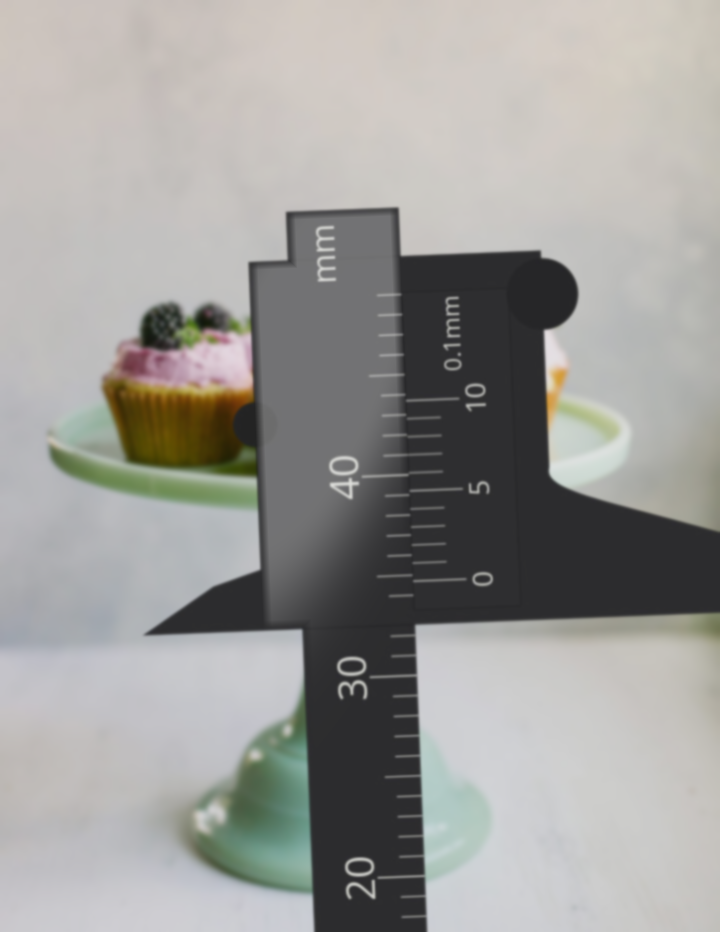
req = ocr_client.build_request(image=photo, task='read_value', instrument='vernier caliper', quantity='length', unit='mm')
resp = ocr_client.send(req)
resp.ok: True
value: 34.7 mm
